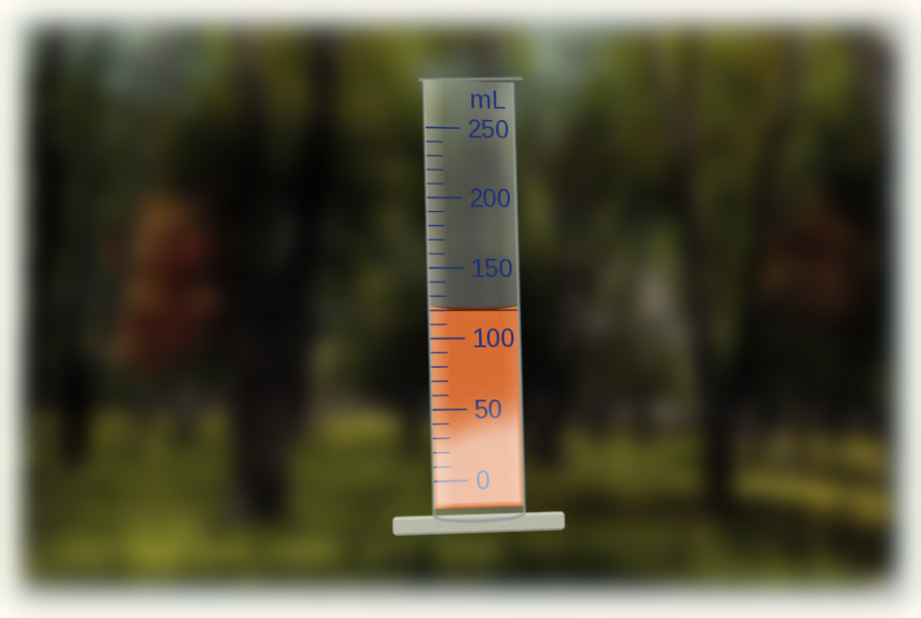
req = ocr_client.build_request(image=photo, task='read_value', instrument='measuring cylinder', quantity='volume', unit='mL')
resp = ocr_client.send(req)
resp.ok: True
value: 120 mL
